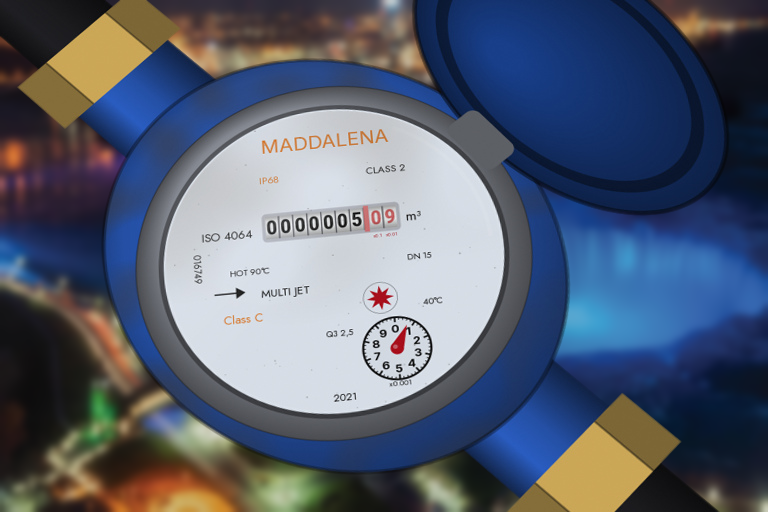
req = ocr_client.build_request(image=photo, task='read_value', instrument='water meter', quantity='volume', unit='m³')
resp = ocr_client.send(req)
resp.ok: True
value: 5.090 m³
